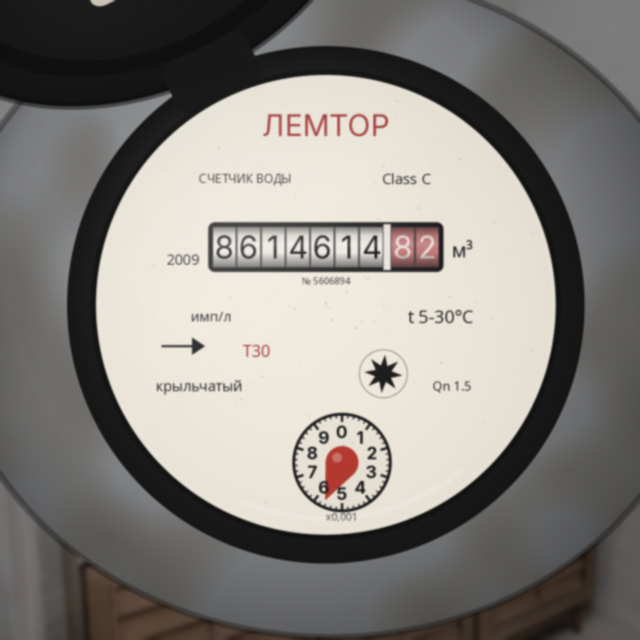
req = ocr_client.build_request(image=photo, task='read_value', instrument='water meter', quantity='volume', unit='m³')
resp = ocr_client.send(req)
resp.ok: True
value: 8614614.825 m³
